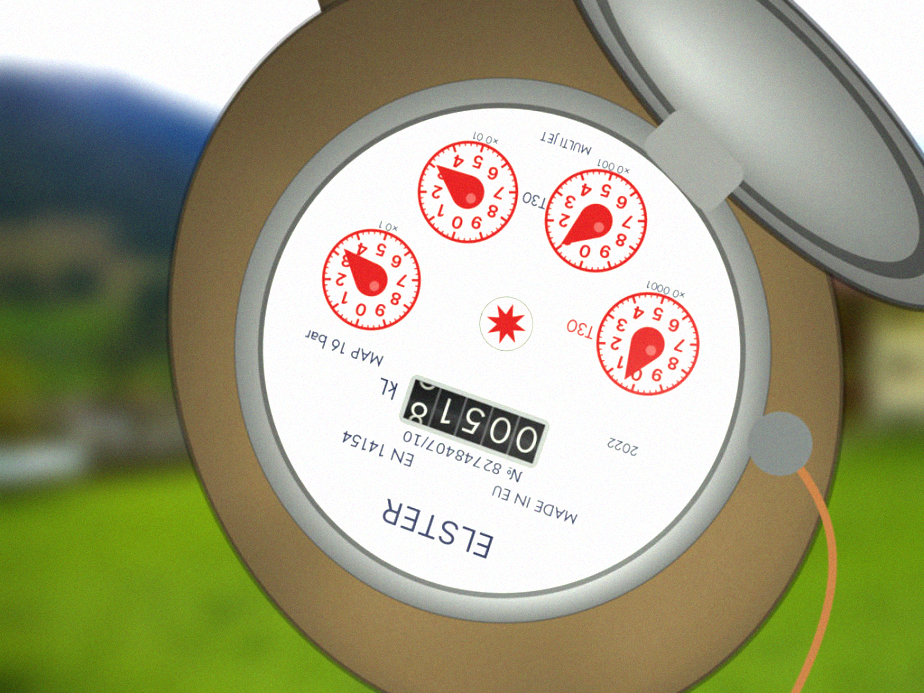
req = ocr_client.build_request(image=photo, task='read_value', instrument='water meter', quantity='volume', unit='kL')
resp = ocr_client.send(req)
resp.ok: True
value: 518.3310 kL
